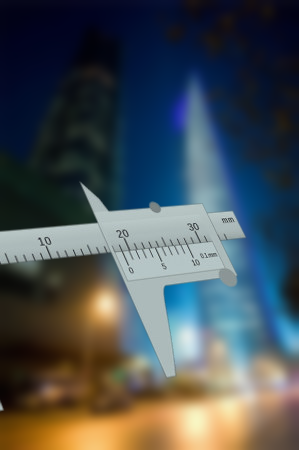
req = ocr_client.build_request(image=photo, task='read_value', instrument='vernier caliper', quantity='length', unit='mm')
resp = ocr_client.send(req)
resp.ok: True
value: 19.0 mm
